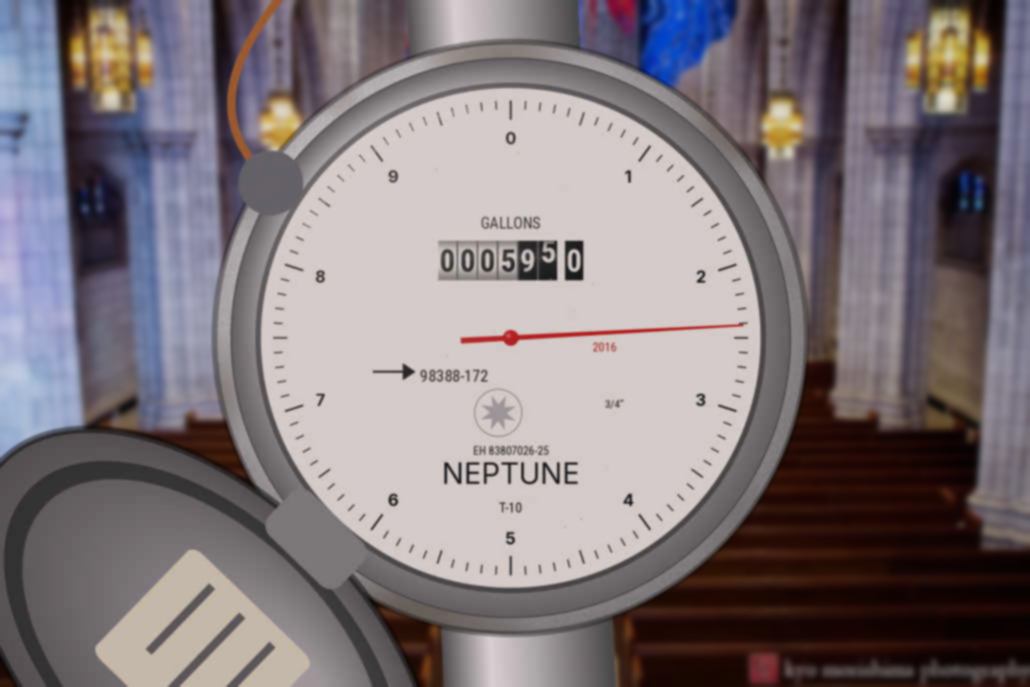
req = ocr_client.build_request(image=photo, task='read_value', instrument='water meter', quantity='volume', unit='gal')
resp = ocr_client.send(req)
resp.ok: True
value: 5952.4 gal
